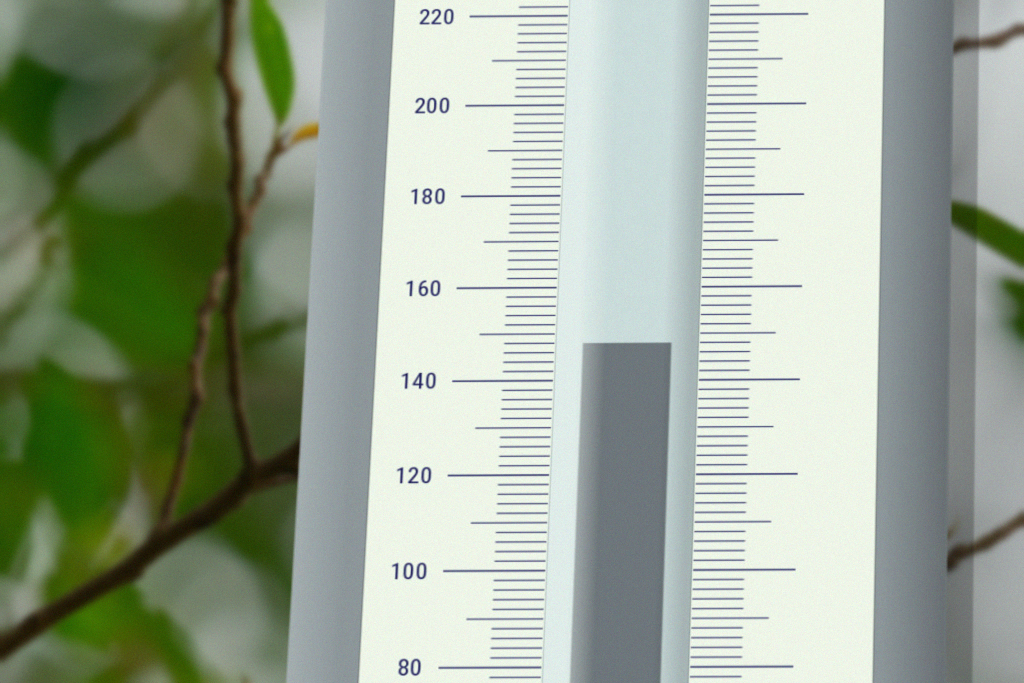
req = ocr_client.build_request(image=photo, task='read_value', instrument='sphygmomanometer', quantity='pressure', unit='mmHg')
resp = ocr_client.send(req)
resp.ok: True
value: 148 mmHg
